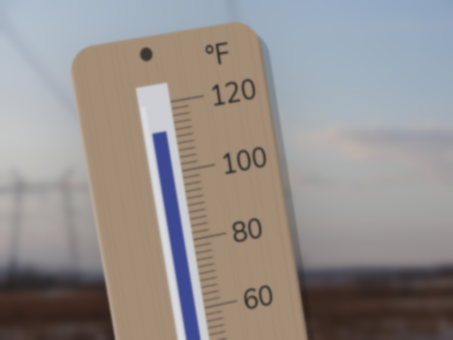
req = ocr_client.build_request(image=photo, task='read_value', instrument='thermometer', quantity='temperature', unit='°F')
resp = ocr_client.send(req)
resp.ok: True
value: 112 °F
